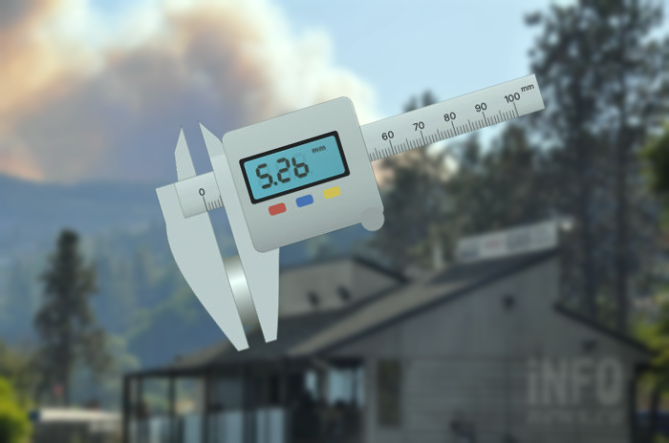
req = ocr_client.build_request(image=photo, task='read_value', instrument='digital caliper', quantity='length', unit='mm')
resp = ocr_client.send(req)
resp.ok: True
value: 5.26 mm
